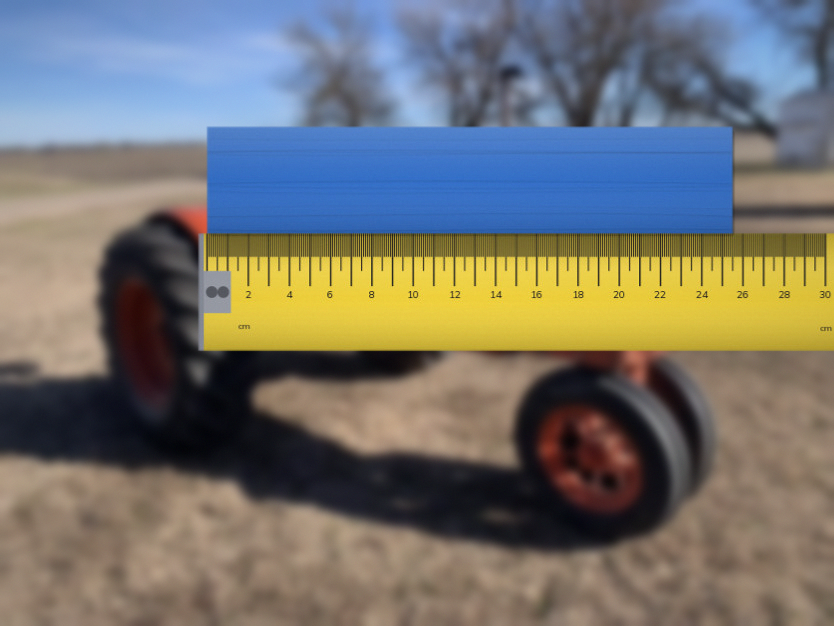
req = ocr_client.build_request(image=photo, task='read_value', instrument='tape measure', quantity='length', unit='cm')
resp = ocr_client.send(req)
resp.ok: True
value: 25.5 cm
